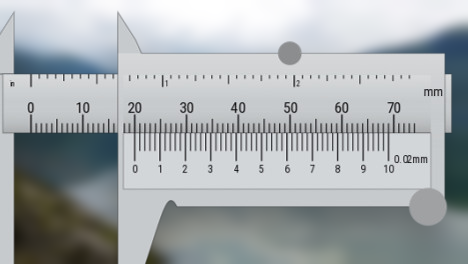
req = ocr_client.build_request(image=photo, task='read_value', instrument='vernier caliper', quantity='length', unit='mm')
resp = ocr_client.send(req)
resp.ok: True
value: 20.0 mm
